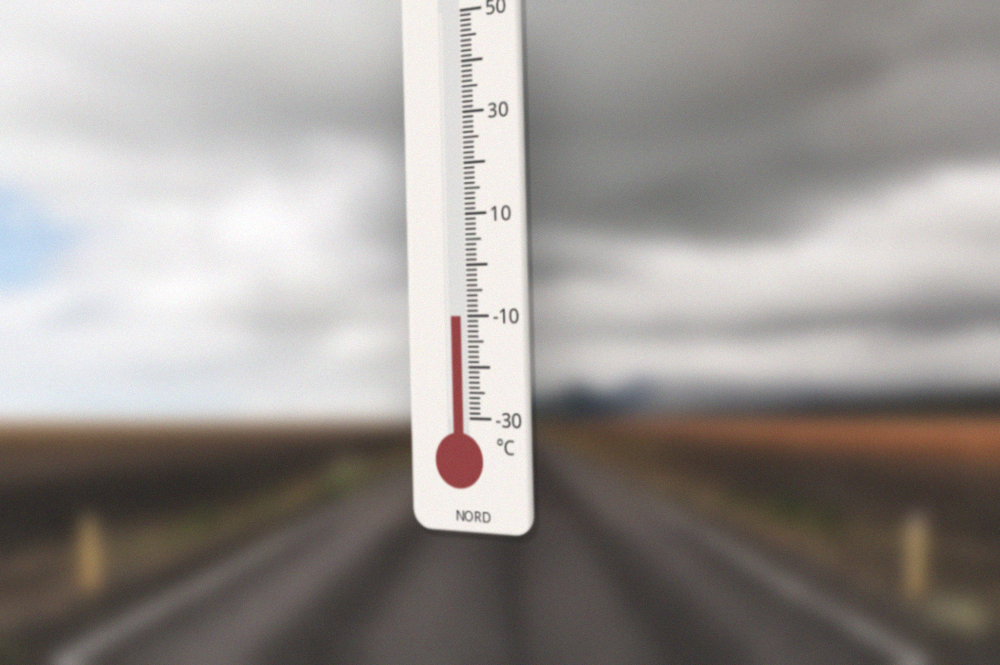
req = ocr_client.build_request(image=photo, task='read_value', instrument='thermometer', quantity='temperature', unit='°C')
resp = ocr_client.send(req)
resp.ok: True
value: -10 °C
